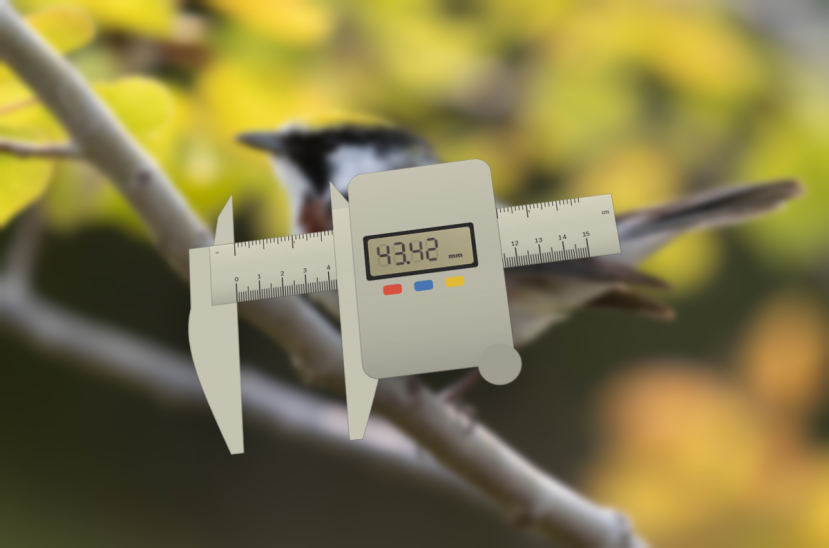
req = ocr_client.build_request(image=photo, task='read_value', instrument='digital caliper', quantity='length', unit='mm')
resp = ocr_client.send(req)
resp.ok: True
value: 43.42 mm
